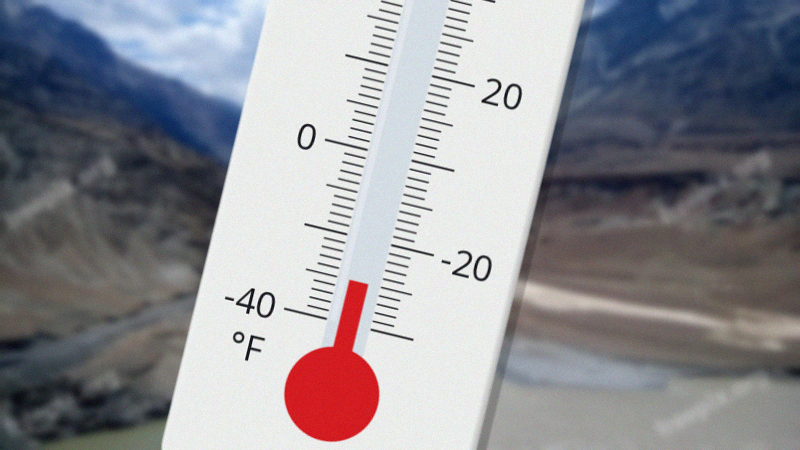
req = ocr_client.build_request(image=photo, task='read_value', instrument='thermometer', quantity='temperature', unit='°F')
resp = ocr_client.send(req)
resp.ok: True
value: -30 °F
